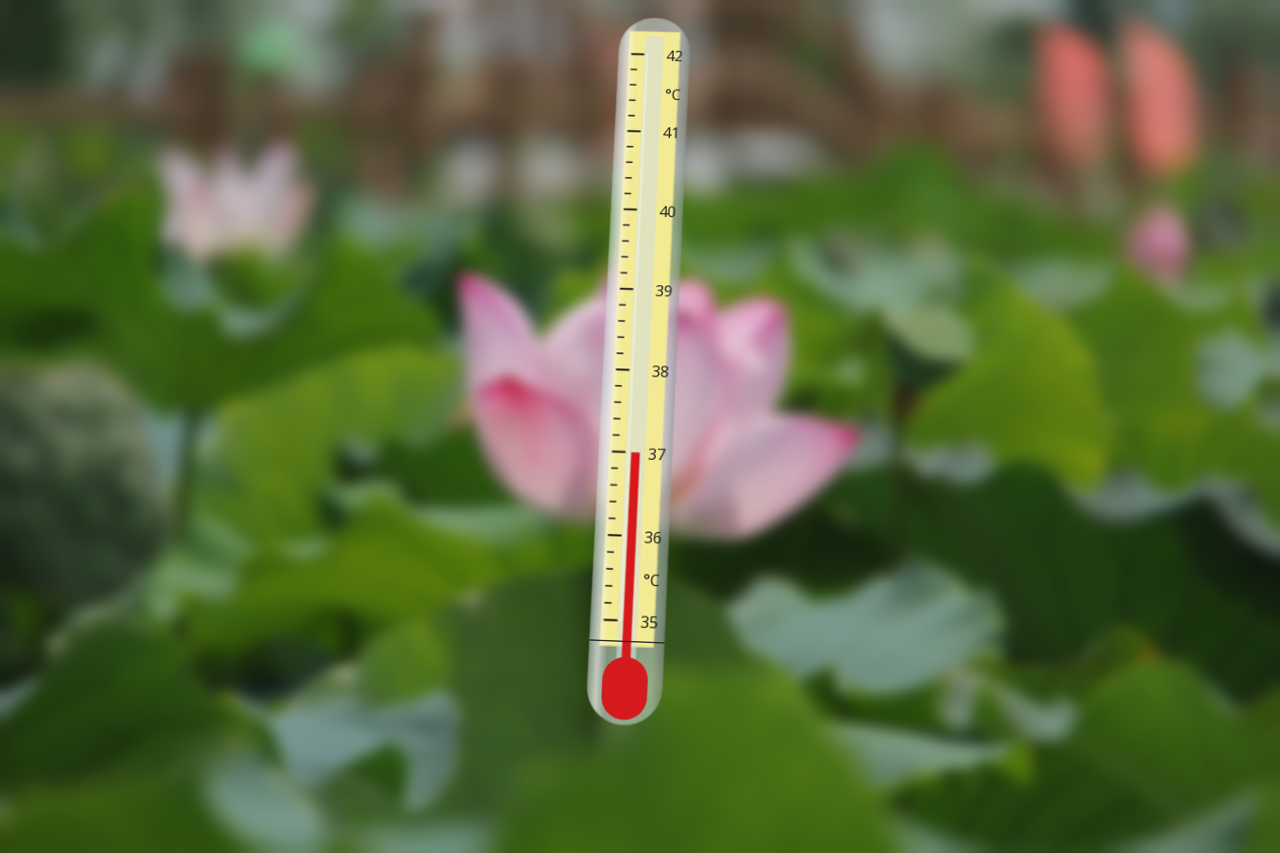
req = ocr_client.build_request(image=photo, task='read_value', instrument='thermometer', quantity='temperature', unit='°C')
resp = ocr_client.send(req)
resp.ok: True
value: 37 °C
